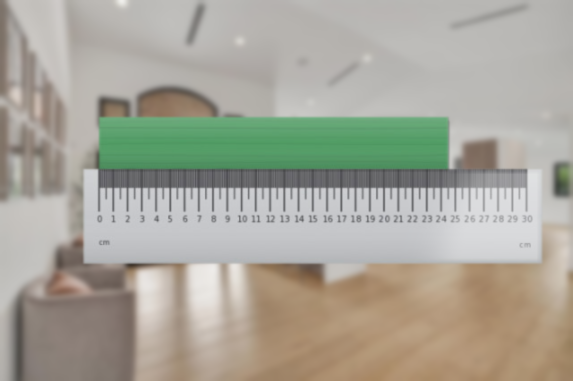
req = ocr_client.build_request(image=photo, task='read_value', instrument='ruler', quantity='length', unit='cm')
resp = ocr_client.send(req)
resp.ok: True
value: 24.5 cm
